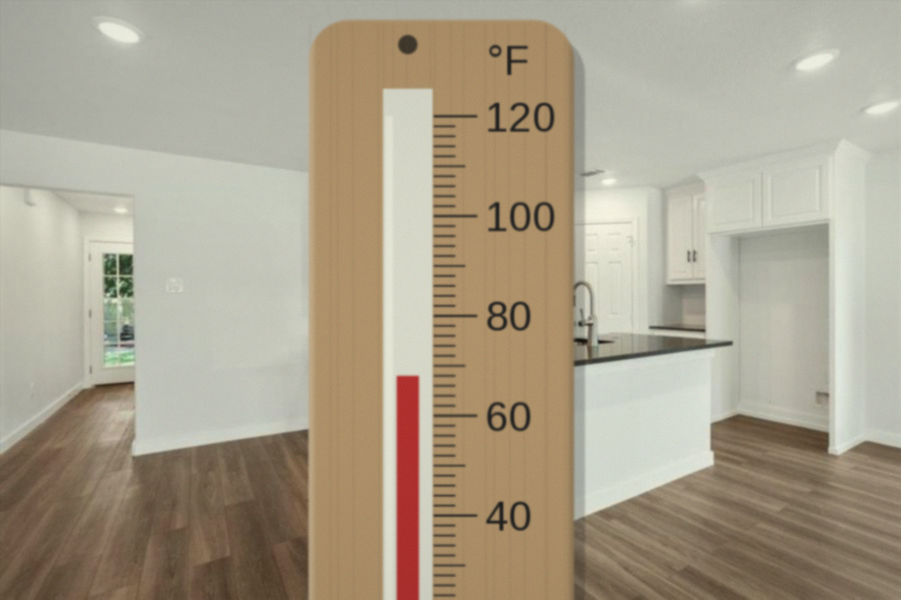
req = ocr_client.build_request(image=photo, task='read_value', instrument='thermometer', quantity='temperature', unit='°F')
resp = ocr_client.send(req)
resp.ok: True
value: 68 °F
